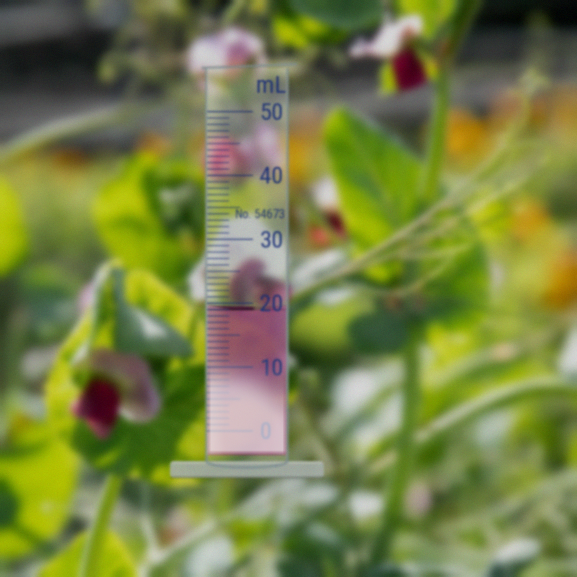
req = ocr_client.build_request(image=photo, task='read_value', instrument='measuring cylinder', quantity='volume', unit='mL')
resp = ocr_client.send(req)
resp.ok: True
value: 19 mL
